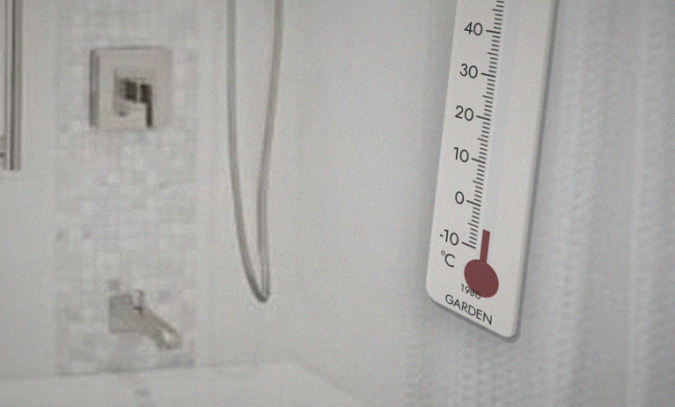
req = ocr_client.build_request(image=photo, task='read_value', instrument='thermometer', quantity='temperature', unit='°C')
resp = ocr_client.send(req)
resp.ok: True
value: -5 °C
